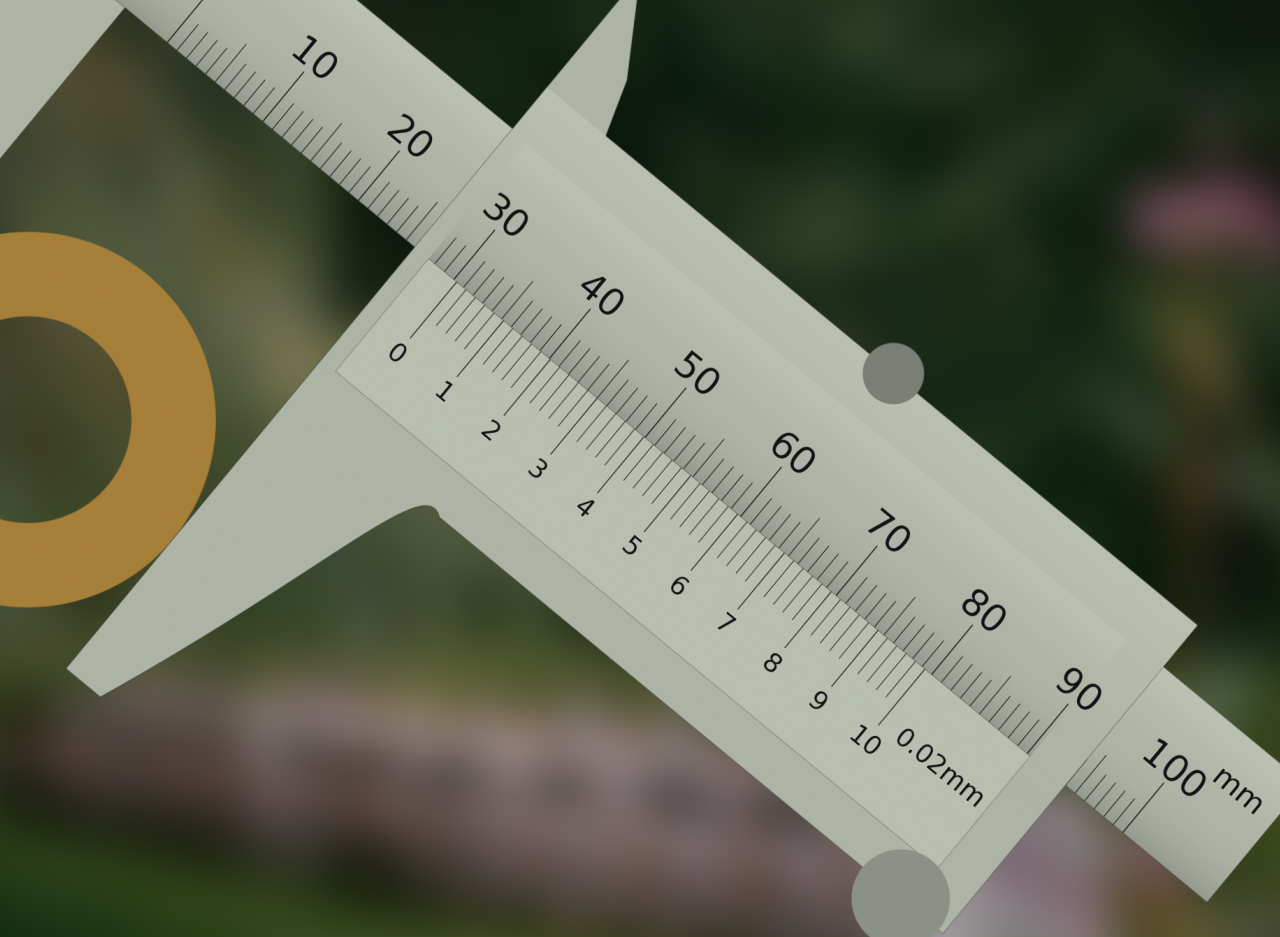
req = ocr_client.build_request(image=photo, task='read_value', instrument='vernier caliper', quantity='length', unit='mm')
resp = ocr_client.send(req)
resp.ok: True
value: 30.3 mm
